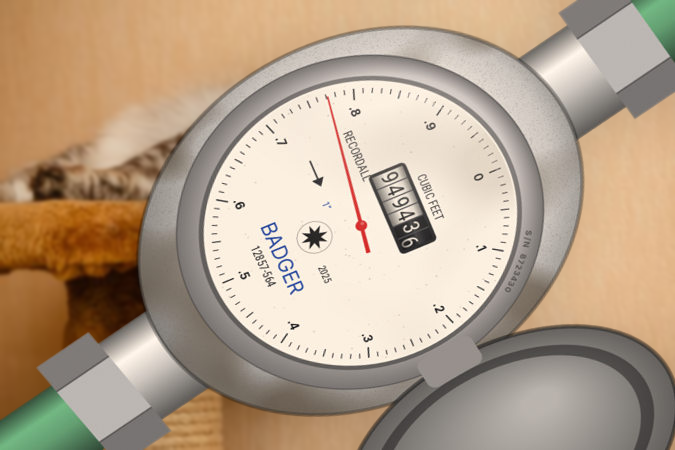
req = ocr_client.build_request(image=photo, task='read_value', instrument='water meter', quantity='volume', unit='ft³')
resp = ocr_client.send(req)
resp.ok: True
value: 949435.77 ft³
